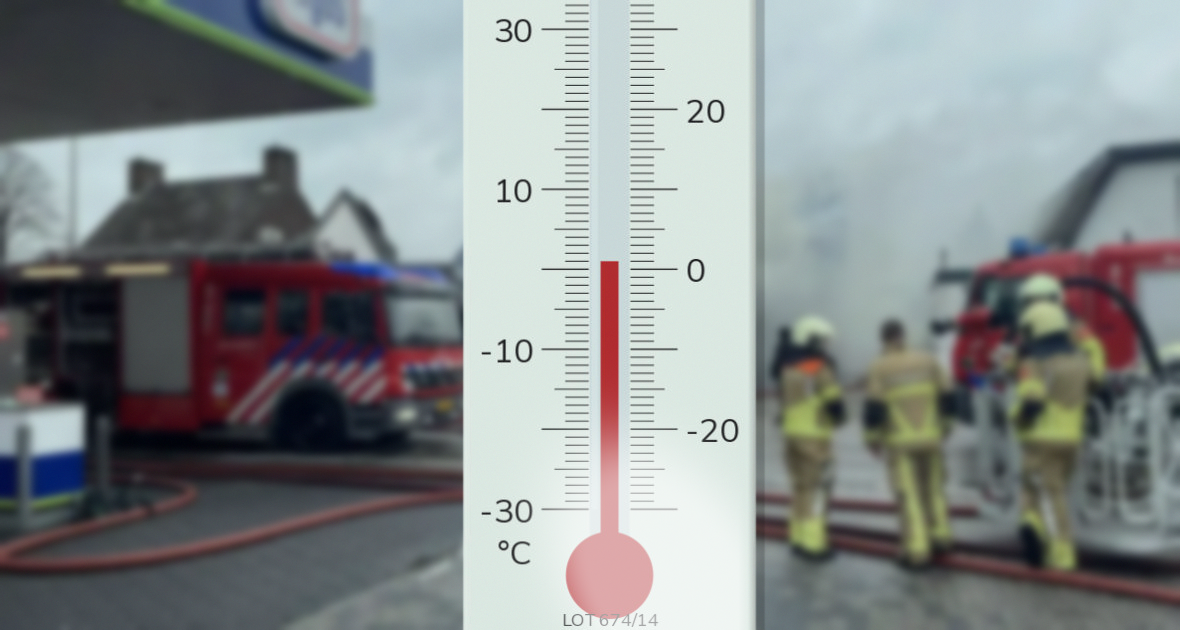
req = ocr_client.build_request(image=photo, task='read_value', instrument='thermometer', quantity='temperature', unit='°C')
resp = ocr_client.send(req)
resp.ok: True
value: 1 °C
